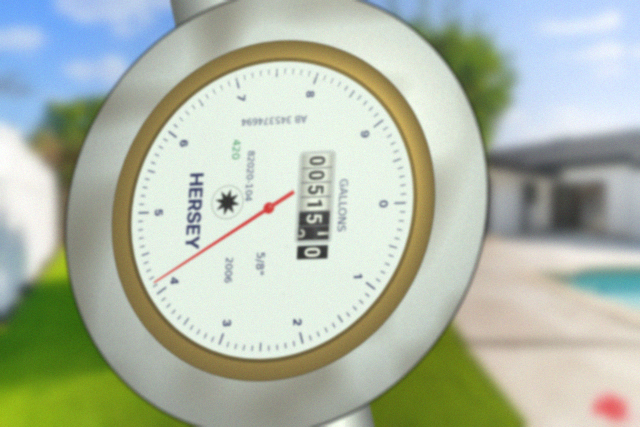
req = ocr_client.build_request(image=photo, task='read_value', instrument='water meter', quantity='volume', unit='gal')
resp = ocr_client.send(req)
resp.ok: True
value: 51514.1 gal
